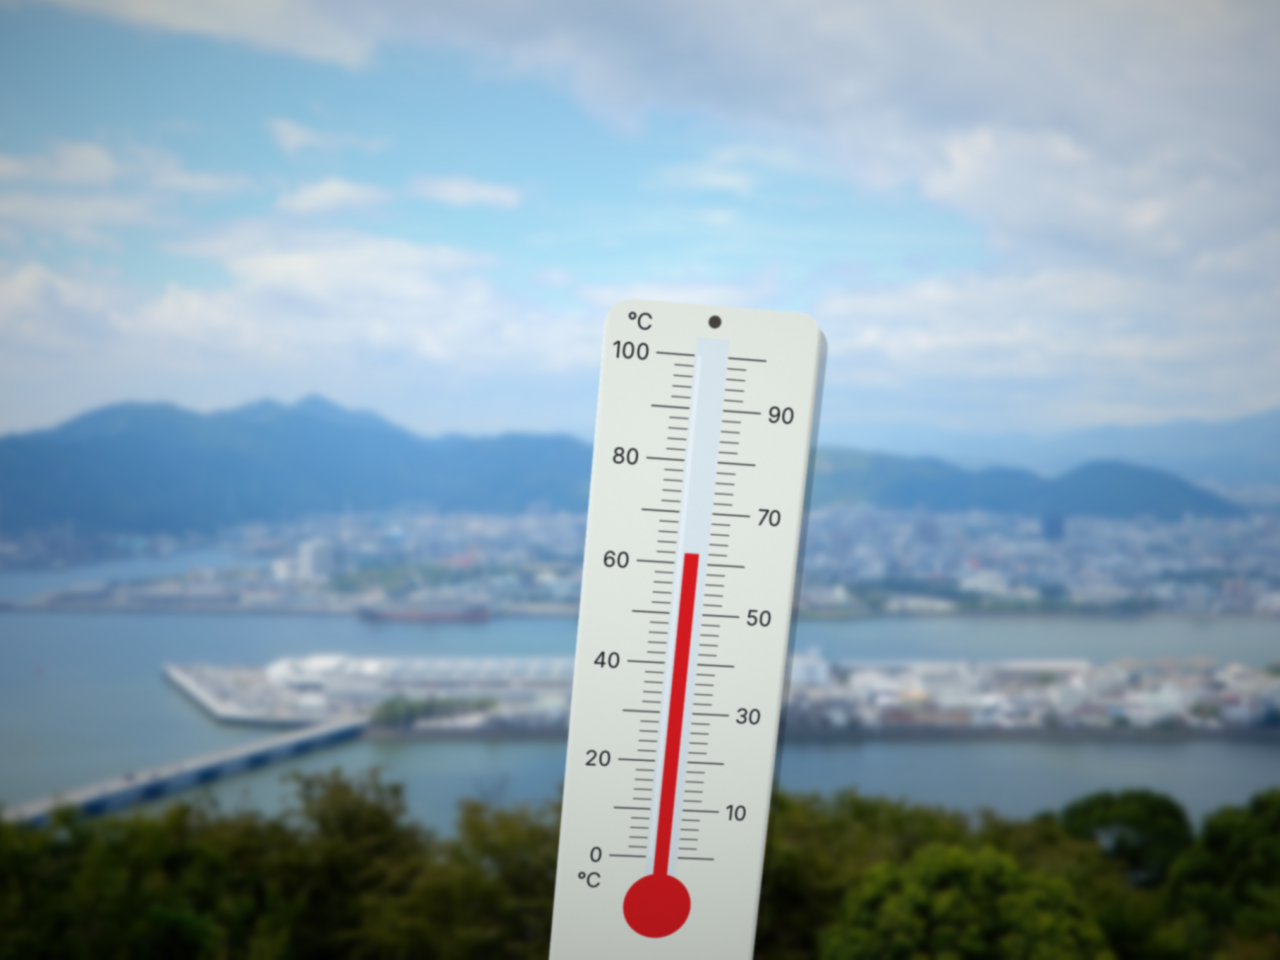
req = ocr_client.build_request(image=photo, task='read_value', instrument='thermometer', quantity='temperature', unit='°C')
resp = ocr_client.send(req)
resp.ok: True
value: 62 °C
